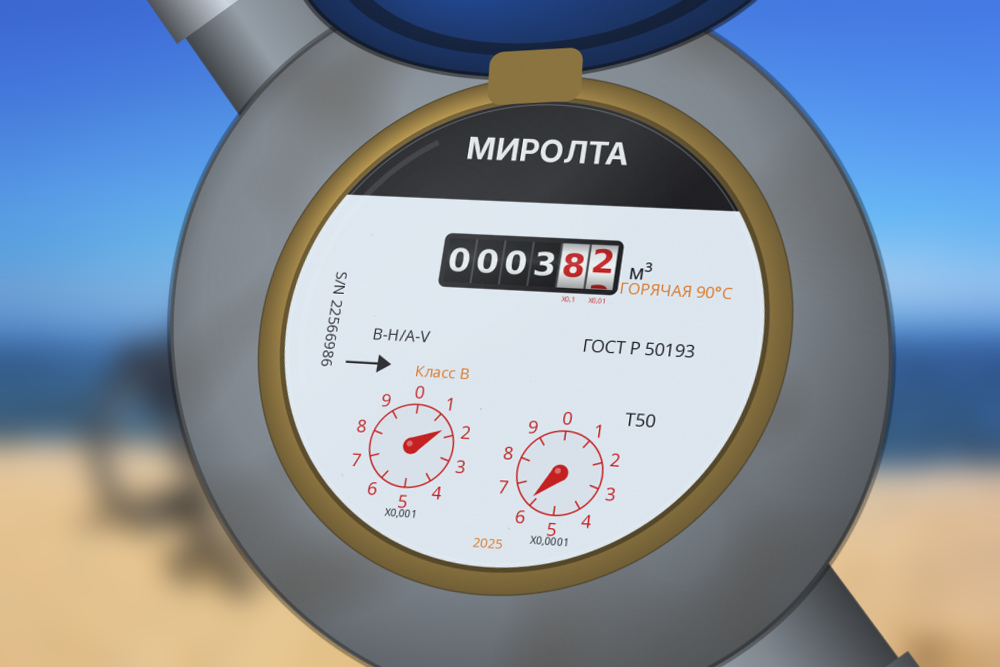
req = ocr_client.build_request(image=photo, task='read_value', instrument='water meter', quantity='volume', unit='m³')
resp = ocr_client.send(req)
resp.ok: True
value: 3.8216 m³
